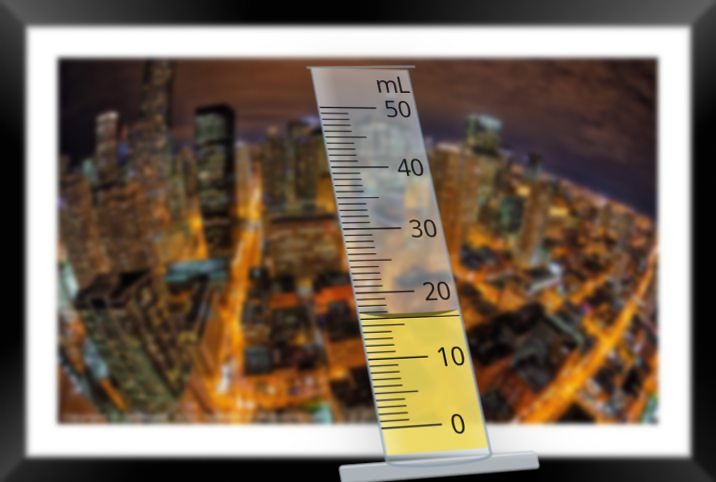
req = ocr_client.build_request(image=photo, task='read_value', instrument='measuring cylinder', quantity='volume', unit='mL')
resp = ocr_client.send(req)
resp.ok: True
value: 16 mL
